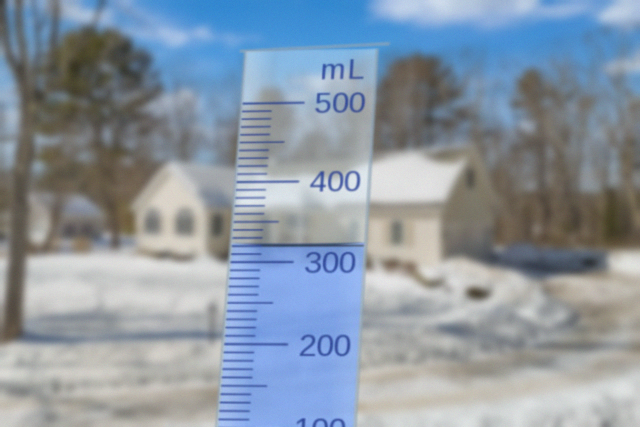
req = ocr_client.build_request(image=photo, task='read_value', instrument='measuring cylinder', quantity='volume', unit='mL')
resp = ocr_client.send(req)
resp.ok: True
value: 320 mL
